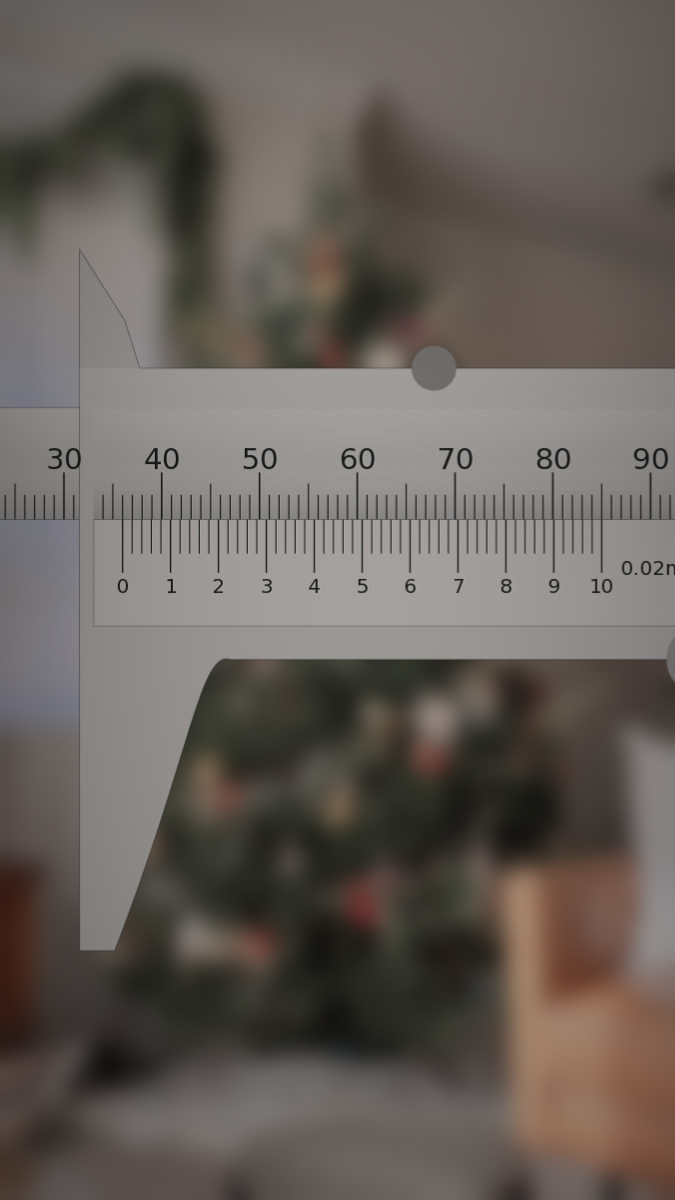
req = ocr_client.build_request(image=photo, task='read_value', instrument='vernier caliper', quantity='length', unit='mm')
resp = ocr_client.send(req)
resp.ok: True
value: 36.0 mm
